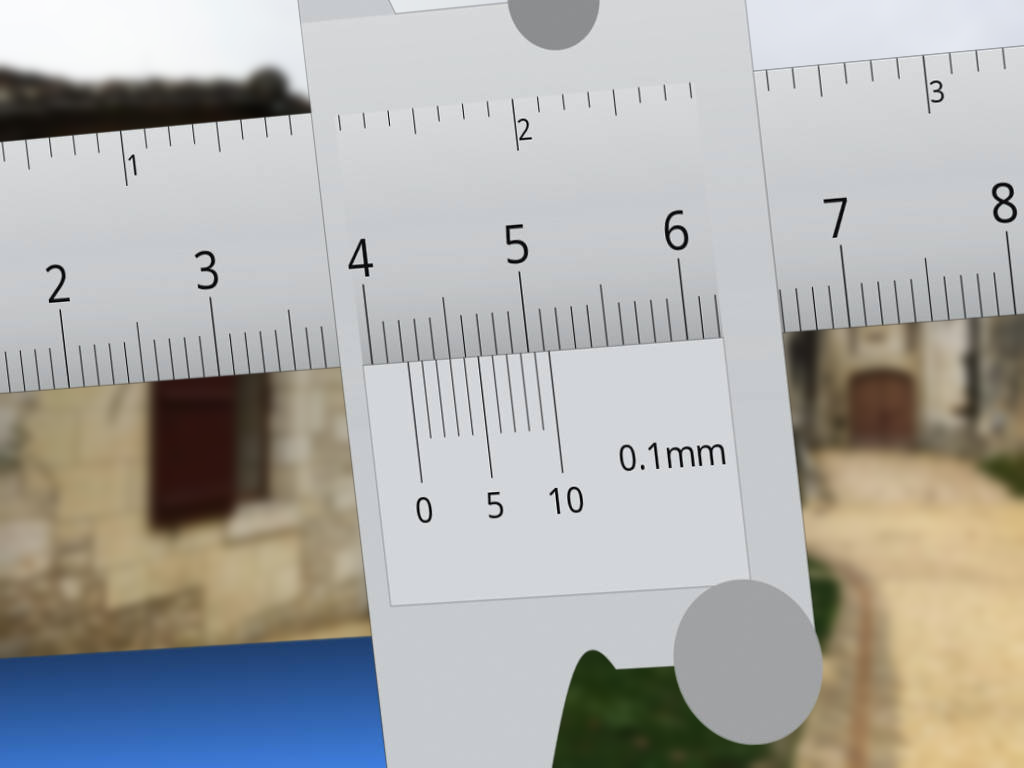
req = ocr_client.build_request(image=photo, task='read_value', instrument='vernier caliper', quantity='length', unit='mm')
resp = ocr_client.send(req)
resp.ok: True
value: 42.3 mm
